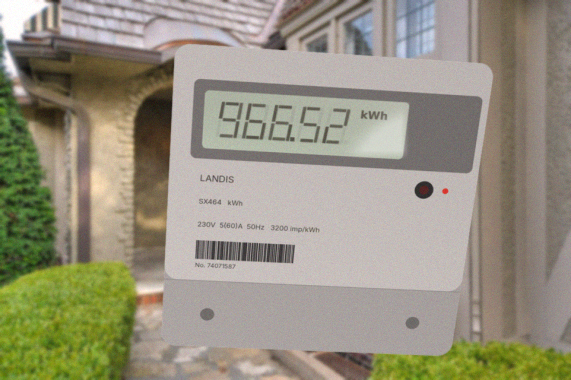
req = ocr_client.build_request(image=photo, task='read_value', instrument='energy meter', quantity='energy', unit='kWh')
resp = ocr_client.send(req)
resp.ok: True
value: 966.52 kWh
